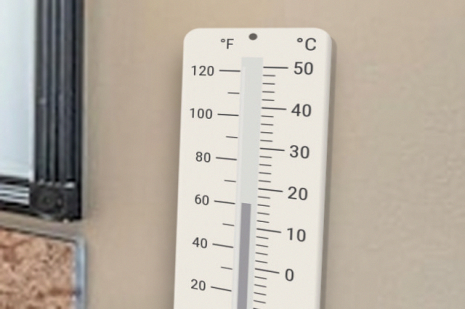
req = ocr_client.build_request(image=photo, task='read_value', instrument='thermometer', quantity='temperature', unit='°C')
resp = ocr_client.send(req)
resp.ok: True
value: 16 °C
